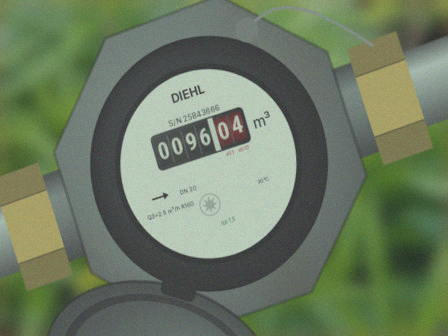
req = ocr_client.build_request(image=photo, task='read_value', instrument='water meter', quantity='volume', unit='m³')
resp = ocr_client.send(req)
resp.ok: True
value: 96.04 m³
